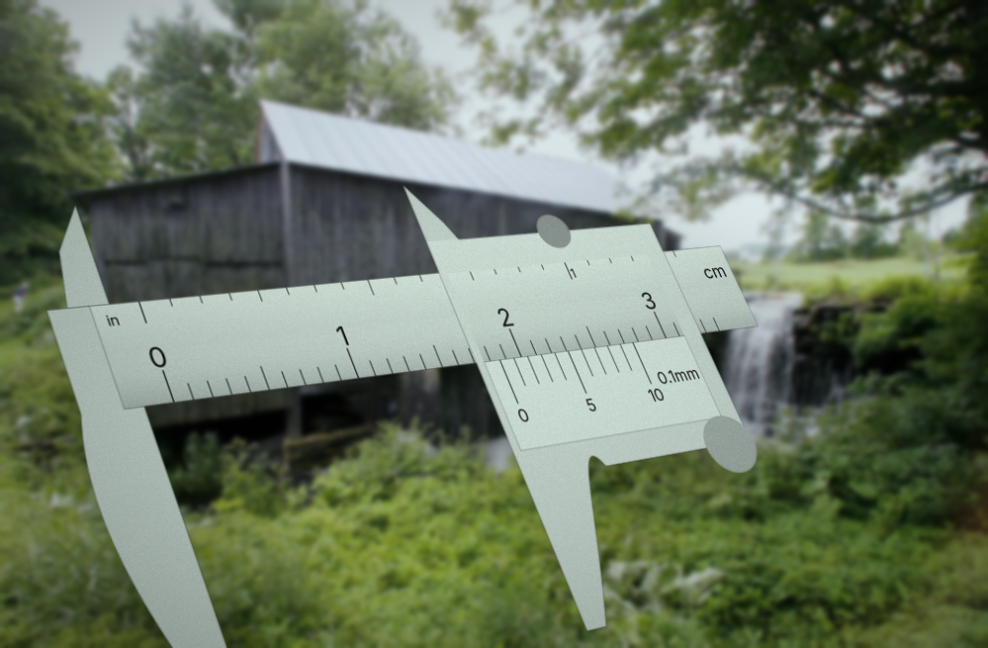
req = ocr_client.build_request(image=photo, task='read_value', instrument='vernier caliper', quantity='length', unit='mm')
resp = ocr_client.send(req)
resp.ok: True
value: 18.6 mm
